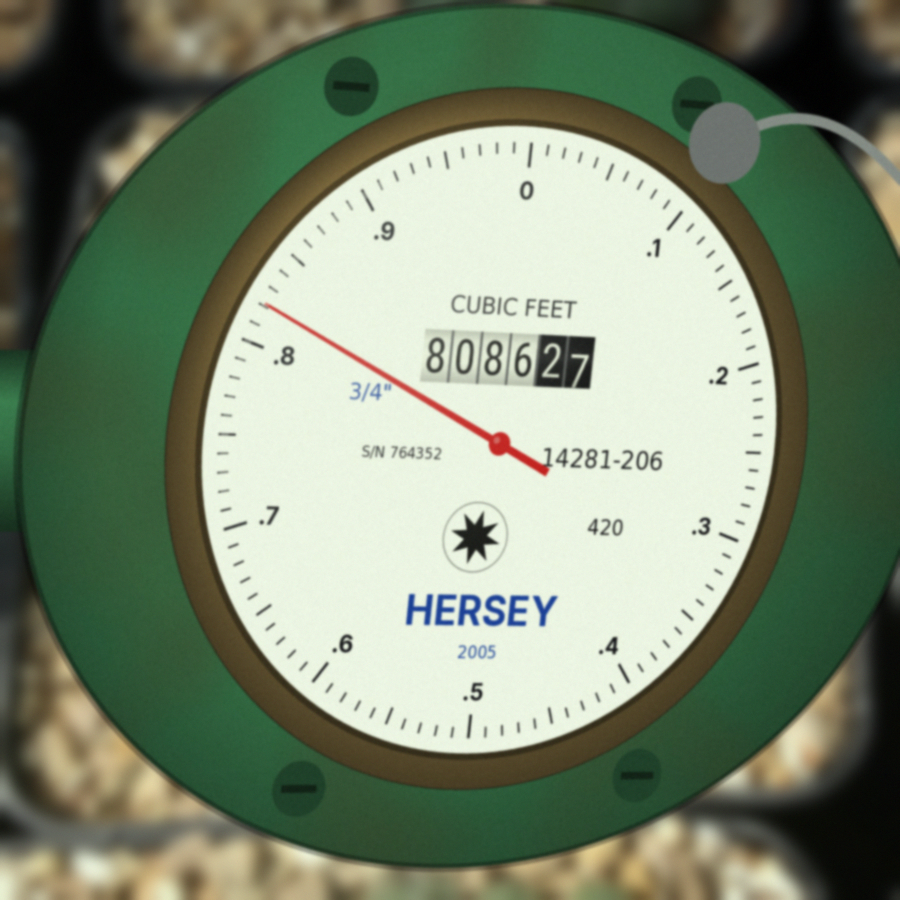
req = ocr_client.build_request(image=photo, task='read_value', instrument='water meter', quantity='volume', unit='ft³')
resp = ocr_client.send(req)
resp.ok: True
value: 808626.82 ft³
